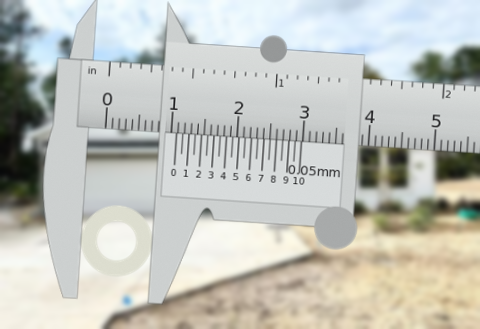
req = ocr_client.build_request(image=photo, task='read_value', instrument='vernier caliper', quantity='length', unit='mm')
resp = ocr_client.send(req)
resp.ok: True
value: 10.8 mm
